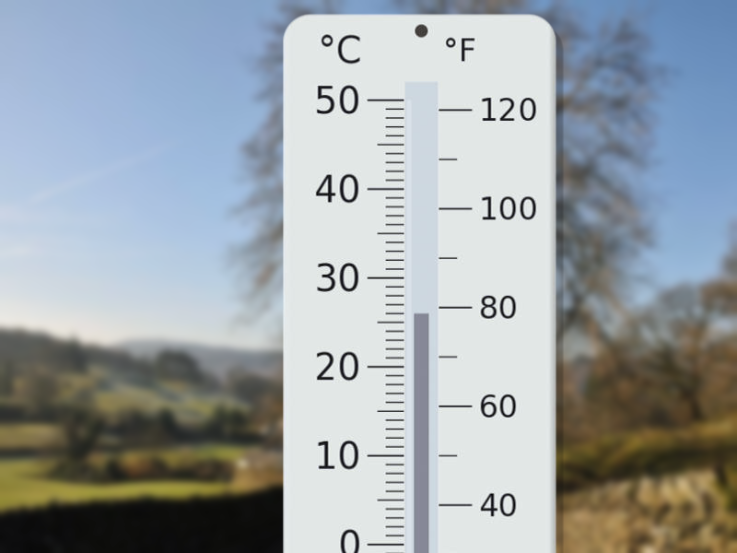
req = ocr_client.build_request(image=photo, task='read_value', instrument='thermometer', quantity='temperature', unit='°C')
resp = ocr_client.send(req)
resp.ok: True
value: 26 °C
